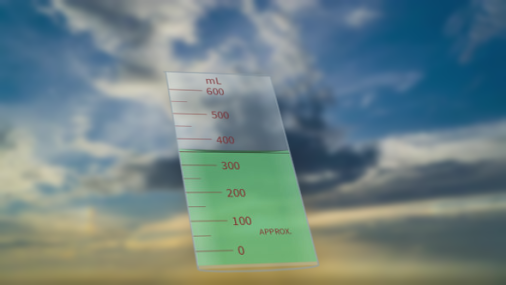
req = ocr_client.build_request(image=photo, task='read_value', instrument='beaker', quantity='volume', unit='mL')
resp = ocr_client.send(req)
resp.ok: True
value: 350 mL
